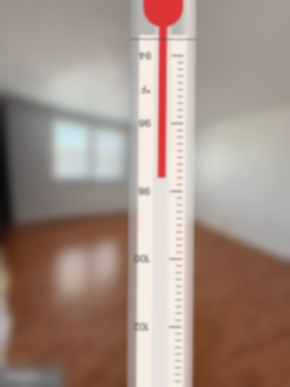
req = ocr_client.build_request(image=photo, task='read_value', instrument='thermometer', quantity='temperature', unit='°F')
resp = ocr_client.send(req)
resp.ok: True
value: 97.6 °F
